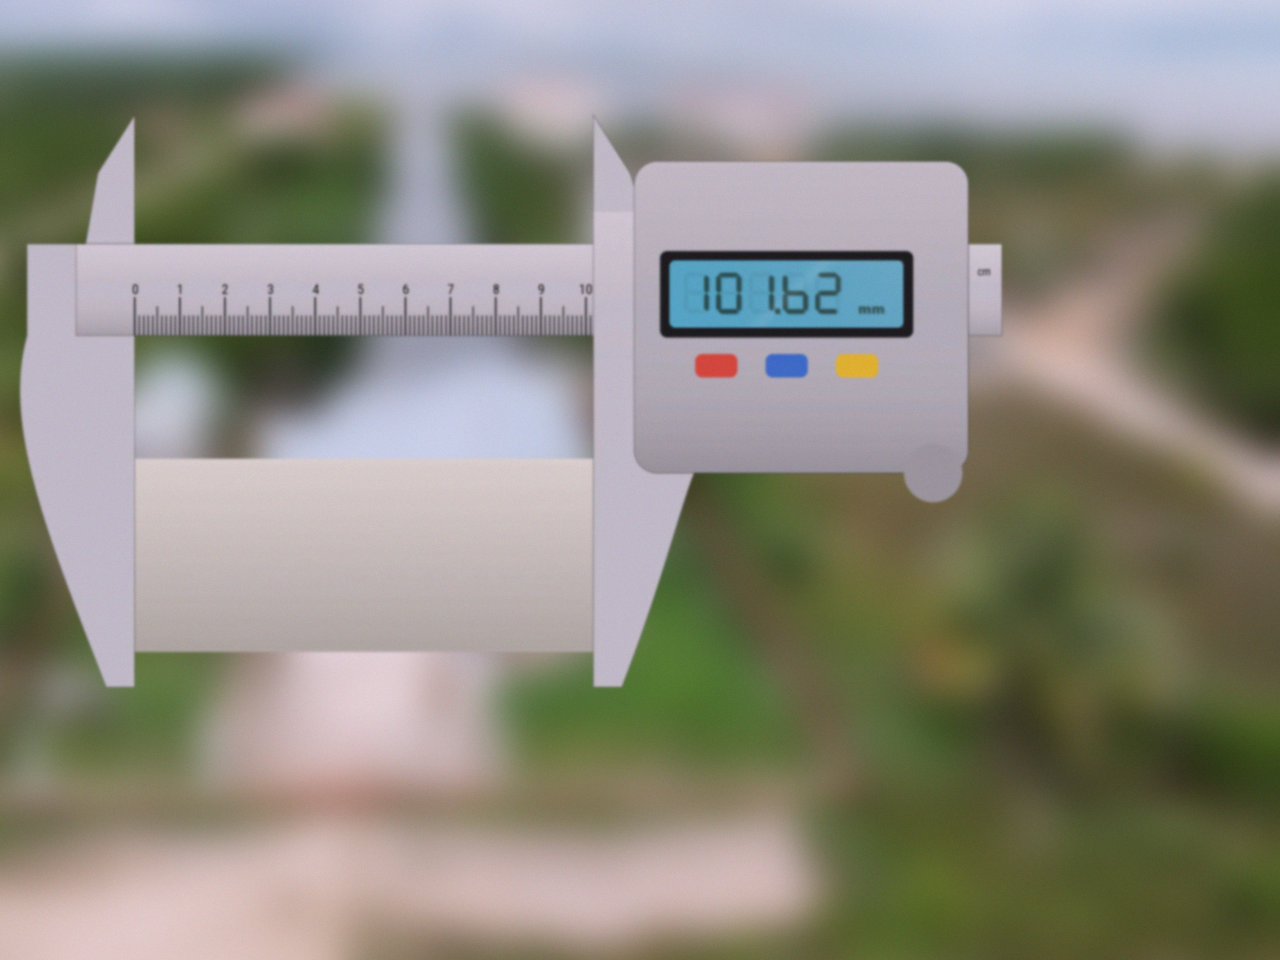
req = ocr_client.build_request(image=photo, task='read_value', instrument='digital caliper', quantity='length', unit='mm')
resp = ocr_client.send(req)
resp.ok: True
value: 101.62 mm
